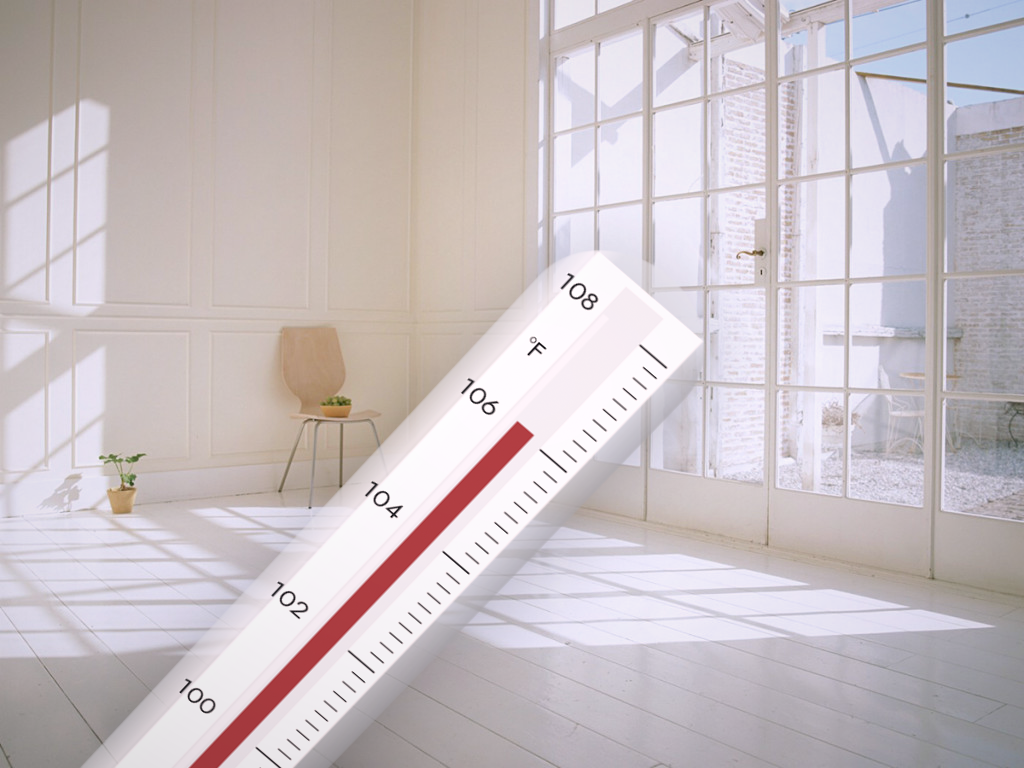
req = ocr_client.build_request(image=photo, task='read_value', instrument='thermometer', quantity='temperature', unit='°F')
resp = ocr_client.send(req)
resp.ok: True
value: 106.1 °F
